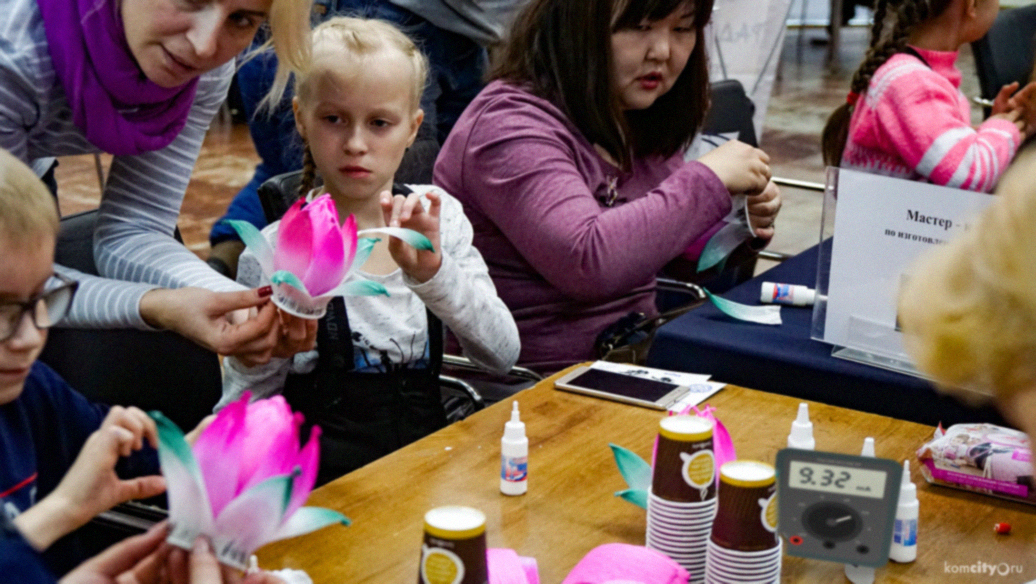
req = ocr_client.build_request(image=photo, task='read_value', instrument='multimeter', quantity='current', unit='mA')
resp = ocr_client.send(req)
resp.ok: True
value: 9.32 mA
